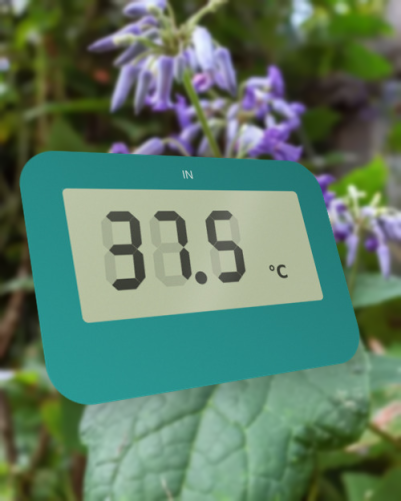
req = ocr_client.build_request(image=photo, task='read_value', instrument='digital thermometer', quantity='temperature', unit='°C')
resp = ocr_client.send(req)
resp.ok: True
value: 37.5 °C
